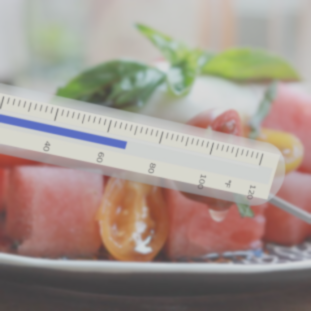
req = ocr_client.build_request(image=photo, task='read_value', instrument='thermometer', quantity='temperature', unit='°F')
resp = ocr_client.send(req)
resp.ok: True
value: 68 °F
